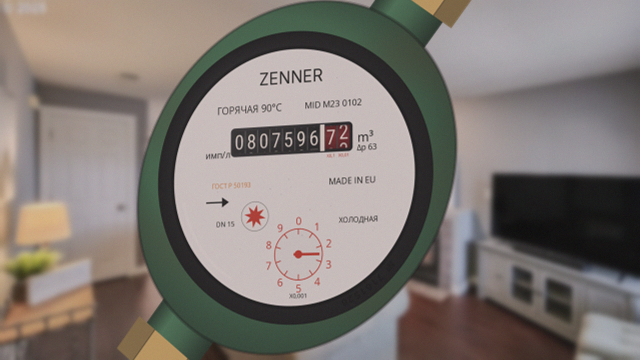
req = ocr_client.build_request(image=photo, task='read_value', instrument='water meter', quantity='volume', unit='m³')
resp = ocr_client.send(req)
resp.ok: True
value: 807596.722 m³
